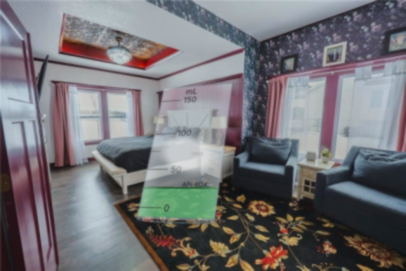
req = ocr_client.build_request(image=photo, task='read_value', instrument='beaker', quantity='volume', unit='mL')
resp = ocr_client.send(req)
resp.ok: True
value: 25 mL
